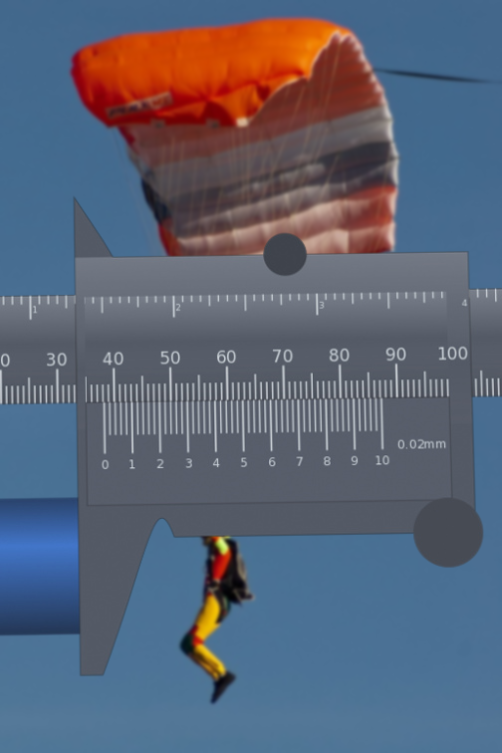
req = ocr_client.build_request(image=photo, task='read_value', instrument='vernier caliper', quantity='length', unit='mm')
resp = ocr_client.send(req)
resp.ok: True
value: 38.2 mm
